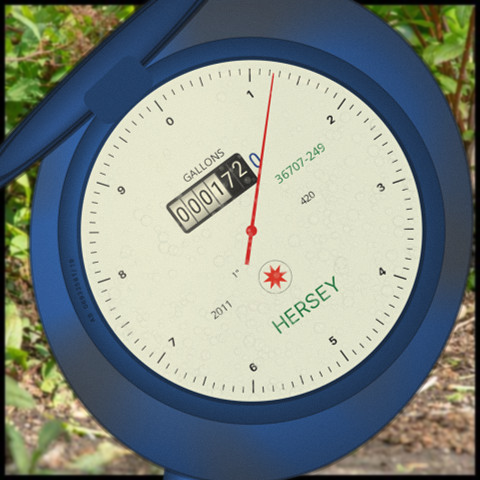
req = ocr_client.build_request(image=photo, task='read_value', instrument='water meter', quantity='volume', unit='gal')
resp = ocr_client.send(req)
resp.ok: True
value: 1721.2 gal
